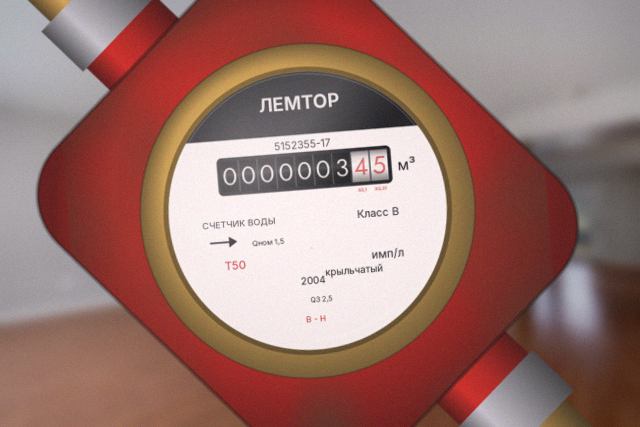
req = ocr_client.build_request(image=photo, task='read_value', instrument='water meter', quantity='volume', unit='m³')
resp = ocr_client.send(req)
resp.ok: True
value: 3.45 m³
